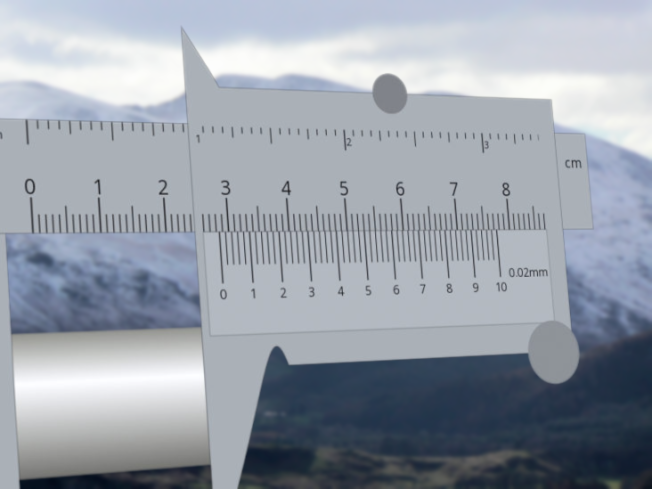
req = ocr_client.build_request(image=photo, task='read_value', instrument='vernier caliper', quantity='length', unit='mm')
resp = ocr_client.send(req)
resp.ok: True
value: 28.5 mm
